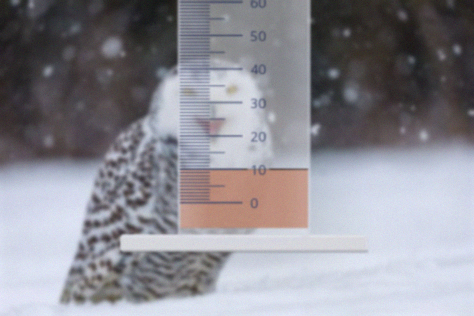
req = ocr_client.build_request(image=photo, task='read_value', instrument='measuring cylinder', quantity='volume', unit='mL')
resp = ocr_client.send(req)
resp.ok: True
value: 10 mL
